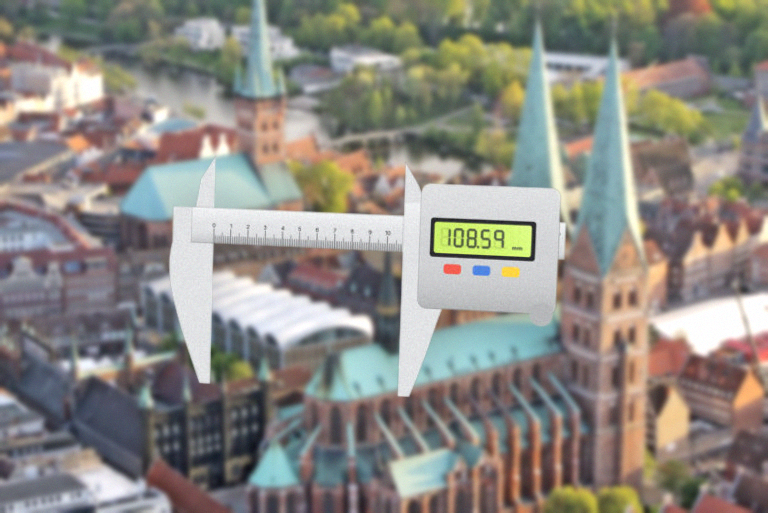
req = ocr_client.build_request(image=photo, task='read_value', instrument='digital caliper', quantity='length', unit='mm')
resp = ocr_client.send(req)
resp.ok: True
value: 108.59 mm
